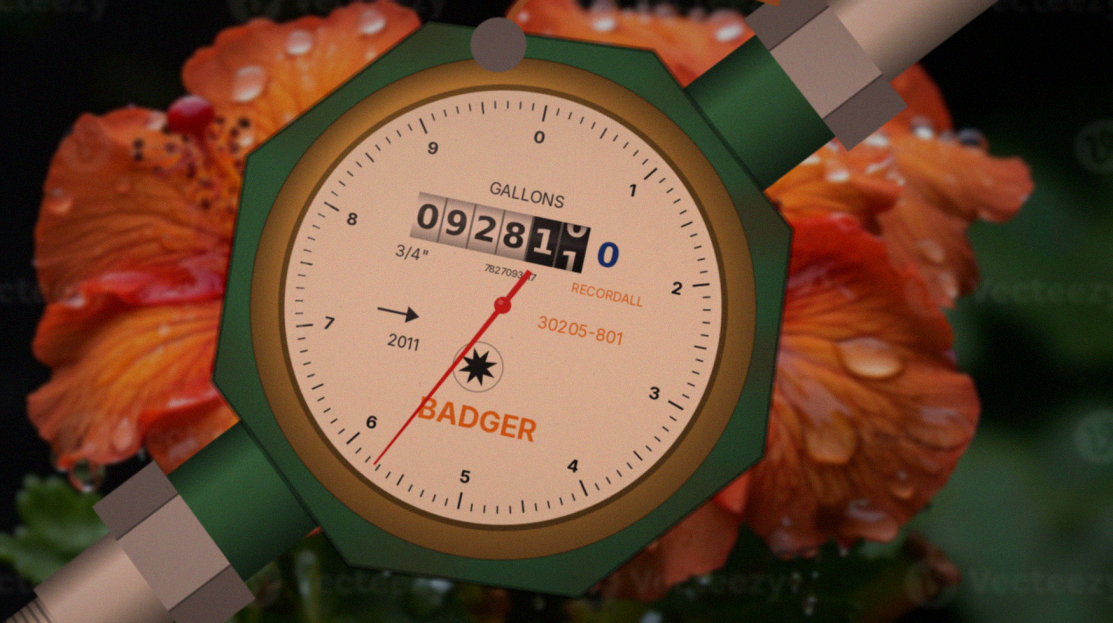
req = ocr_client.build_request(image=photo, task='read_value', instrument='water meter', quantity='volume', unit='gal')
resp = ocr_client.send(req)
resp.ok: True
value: 928105.7 gal
